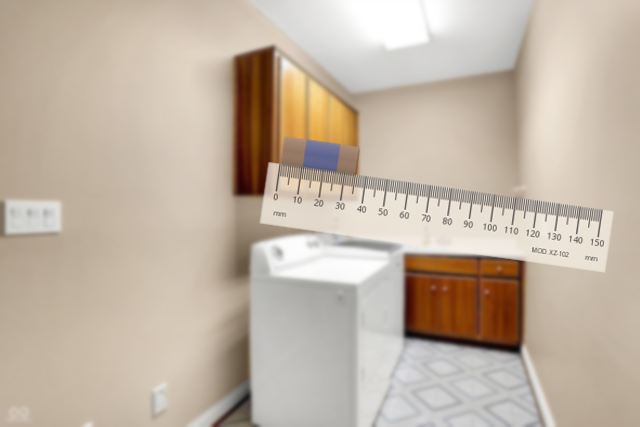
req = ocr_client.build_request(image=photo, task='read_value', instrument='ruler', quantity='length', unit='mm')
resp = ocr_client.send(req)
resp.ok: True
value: 35 mm
